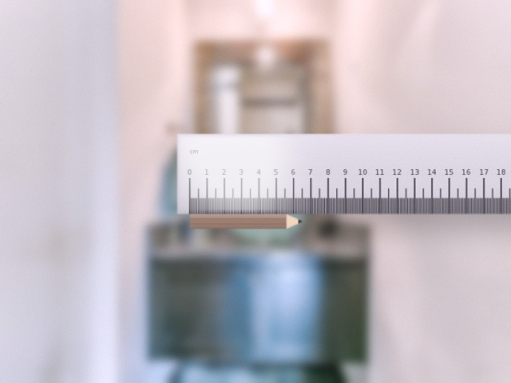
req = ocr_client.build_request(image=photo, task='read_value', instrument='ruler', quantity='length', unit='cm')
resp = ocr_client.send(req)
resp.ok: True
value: 6.5 cm
